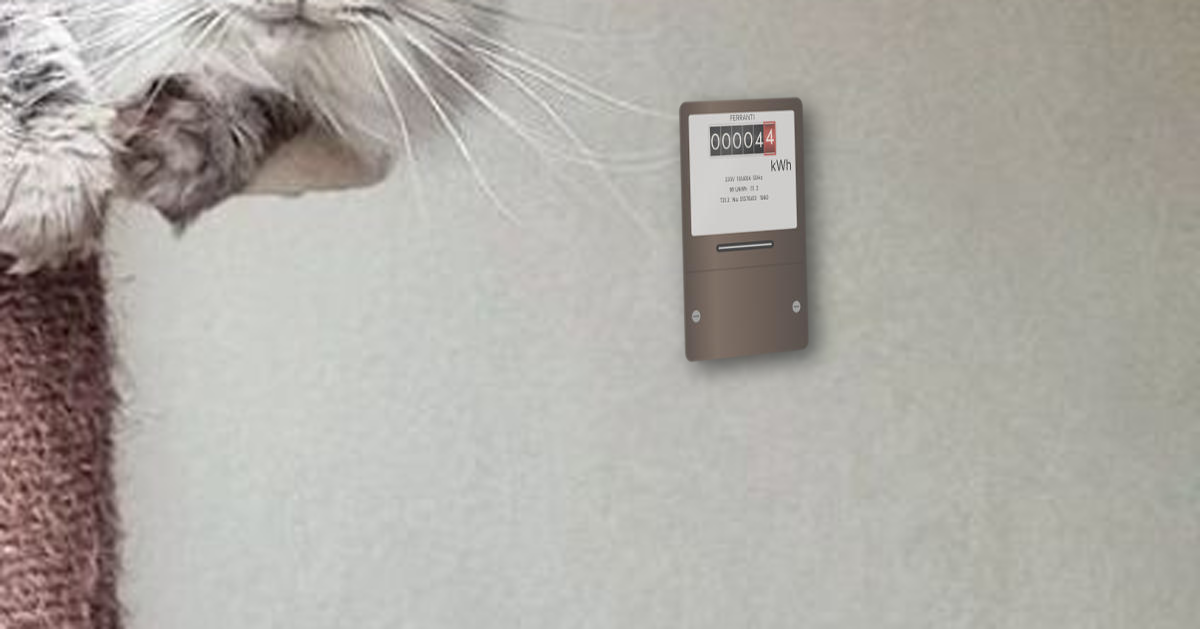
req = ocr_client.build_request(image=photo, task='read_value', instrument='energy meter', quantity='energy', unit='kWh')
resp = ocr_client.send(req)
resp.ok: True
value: 4.4 kWh
